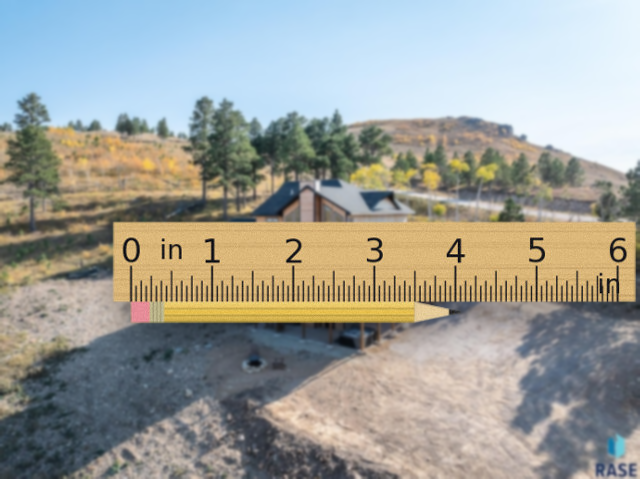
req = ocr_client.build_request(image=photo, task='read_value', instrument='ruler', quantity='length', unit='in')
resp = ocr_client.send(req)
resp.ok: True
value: 4.0625 in
